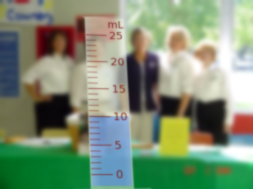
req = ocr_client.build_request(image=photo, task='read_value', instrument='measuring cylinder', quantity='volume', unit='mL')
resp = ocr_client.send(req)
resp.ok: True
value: 10 mL
